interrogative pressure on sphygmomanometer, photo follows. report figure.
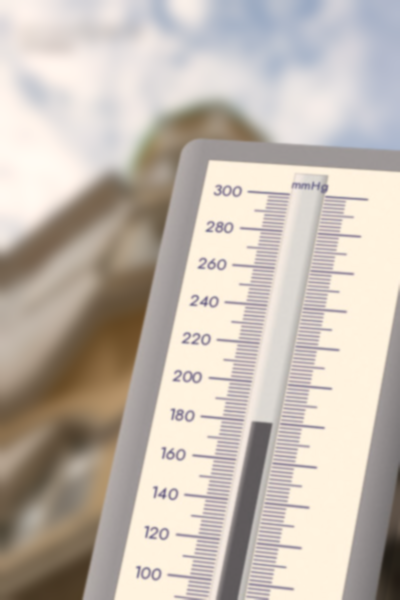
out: 180 mmHg
